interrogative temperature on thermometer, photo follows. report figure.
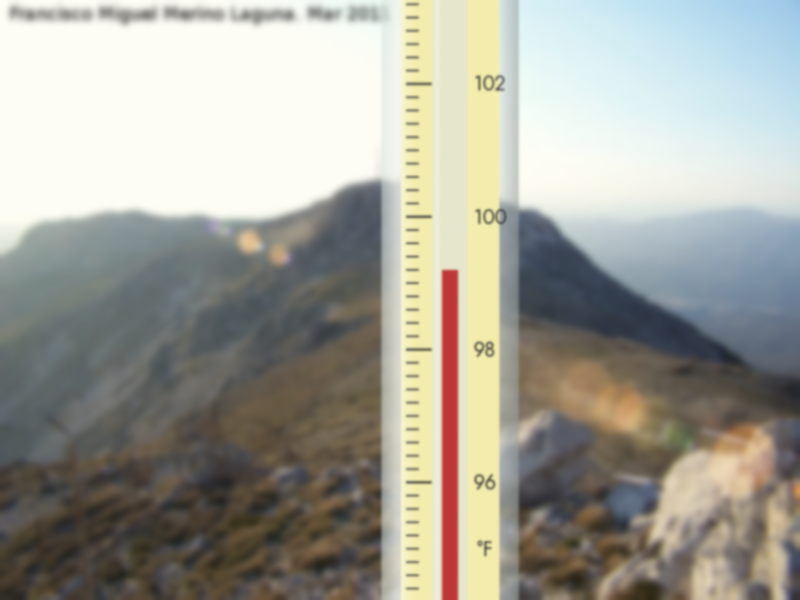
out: 99.2 °F
